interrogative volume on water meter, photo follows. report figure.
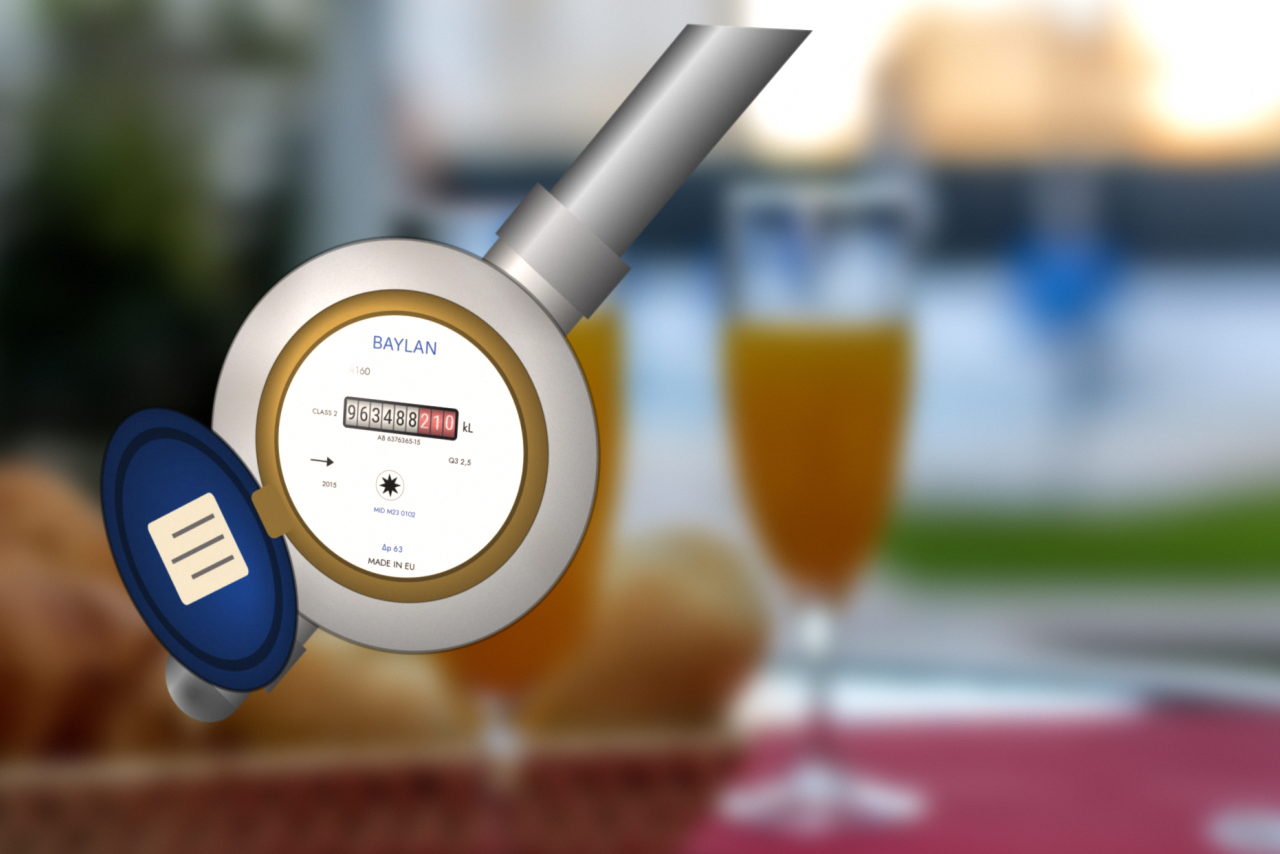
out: 963488.210 kL
